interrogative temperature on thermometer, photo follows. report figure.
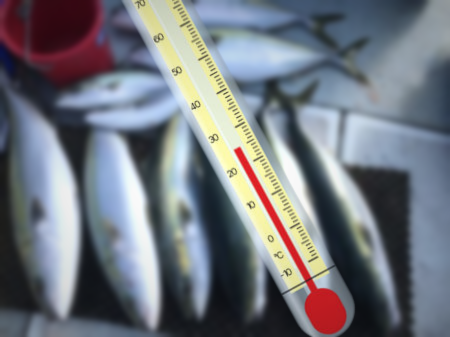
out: 25 °C
